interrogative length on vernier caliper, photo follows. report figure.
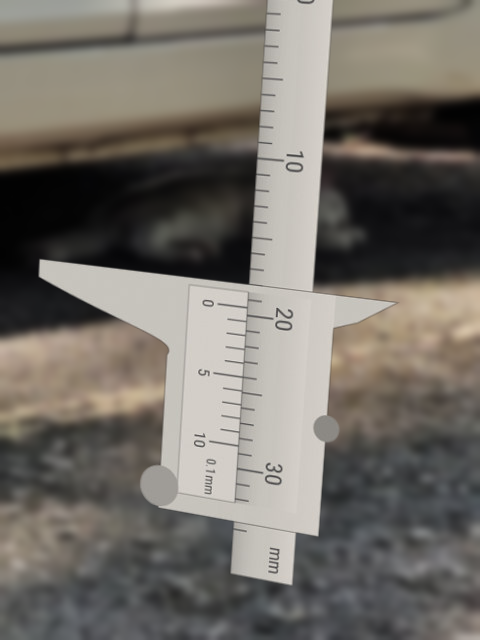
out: 19.5 mm
